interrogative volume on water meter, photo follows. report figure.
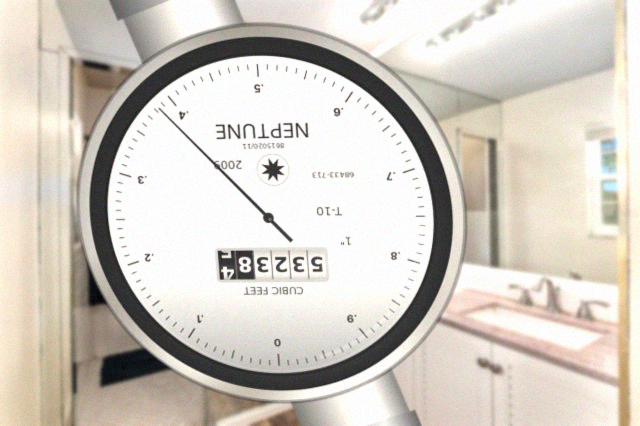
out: 532384.38 ft³
